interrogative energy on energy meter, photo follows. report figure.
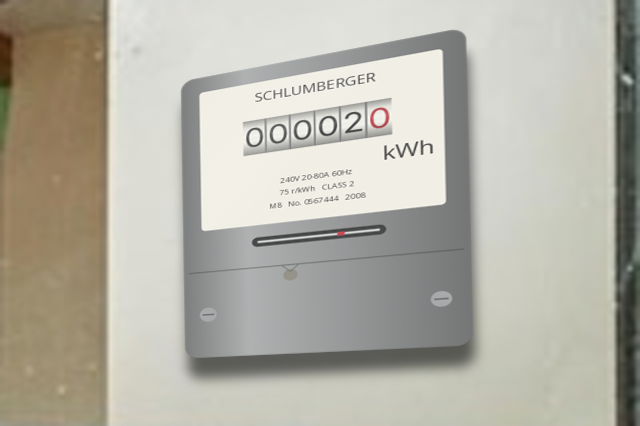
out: 2.0 kWh
